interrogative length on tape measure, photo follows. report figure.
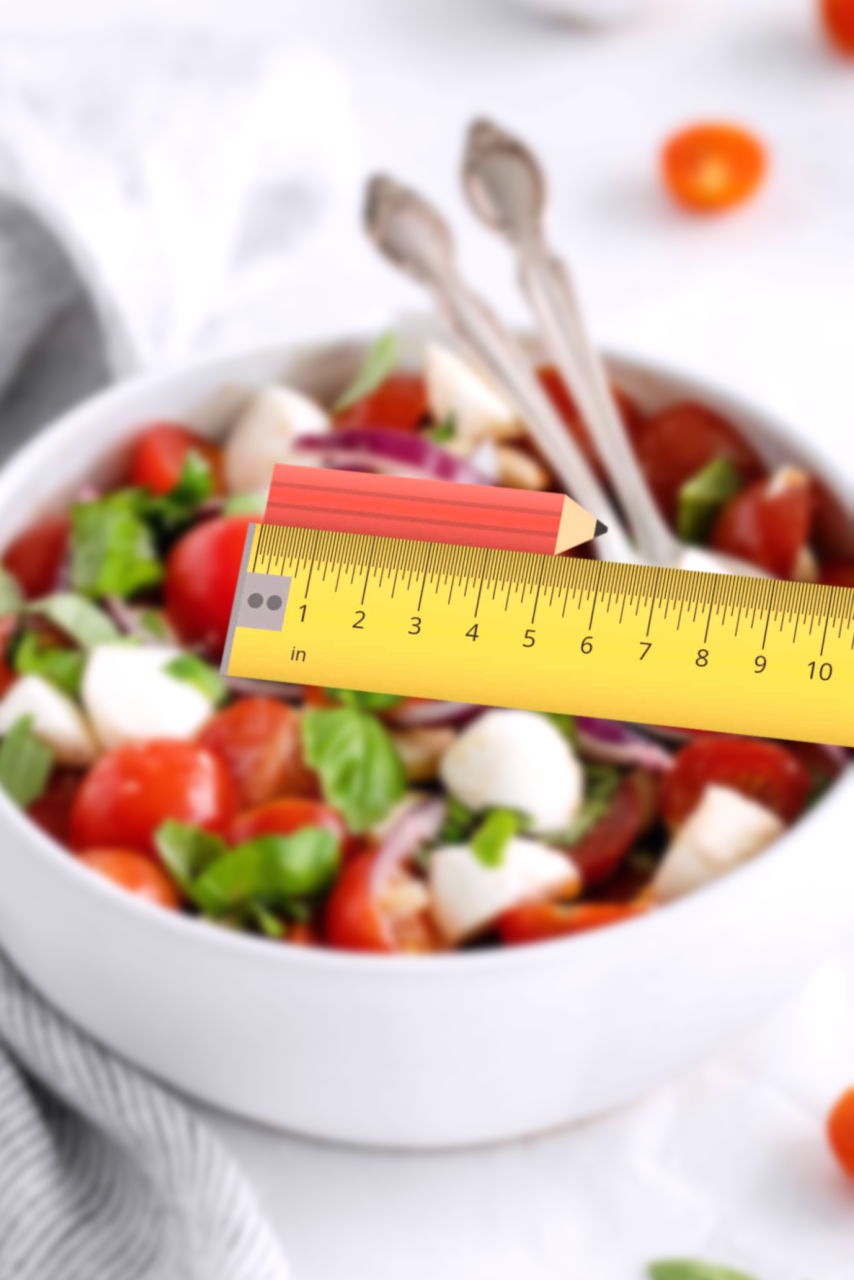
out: 6 in
